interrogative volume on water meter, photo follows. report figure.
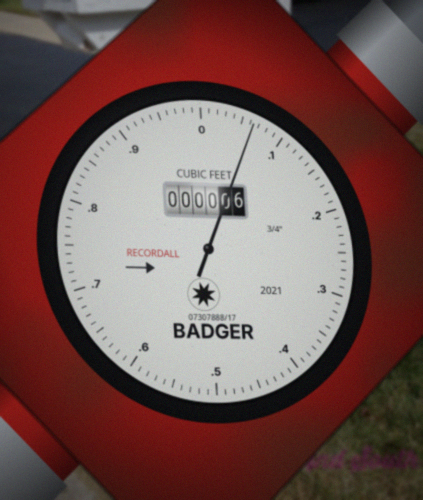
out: 6.06 ft³
